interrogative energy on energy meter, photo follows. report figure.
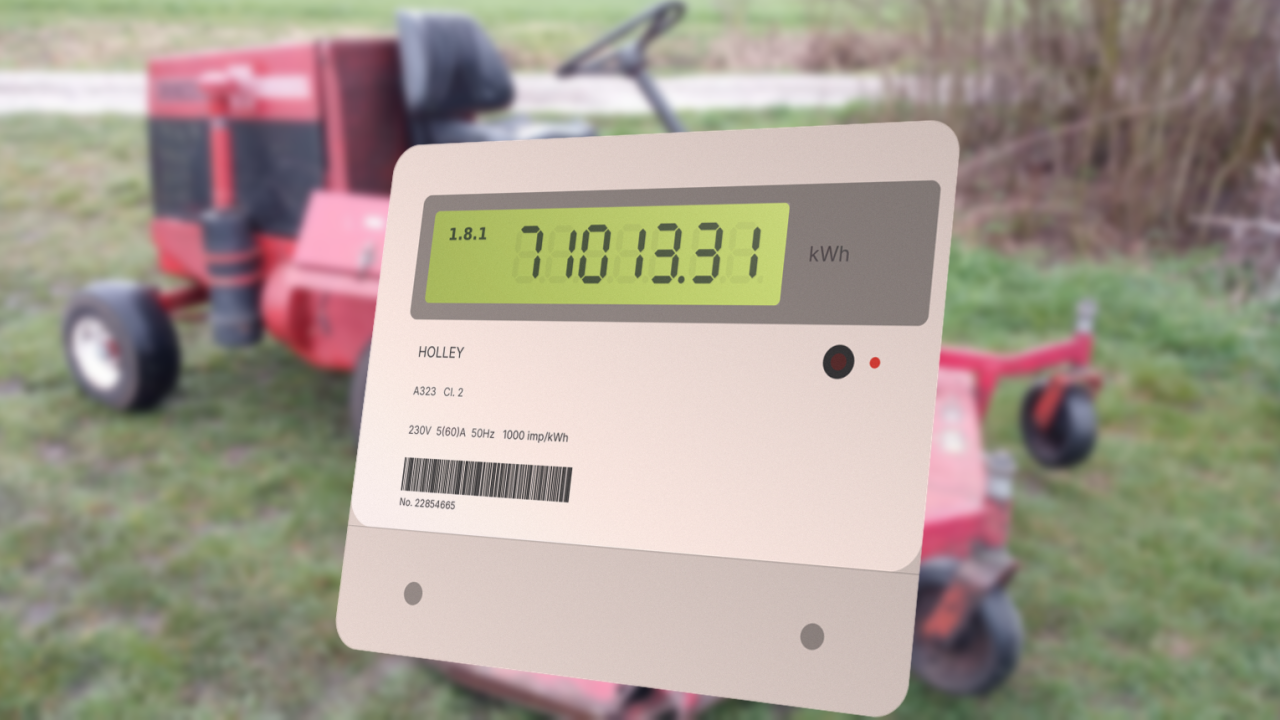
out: 71013.31 kWh
